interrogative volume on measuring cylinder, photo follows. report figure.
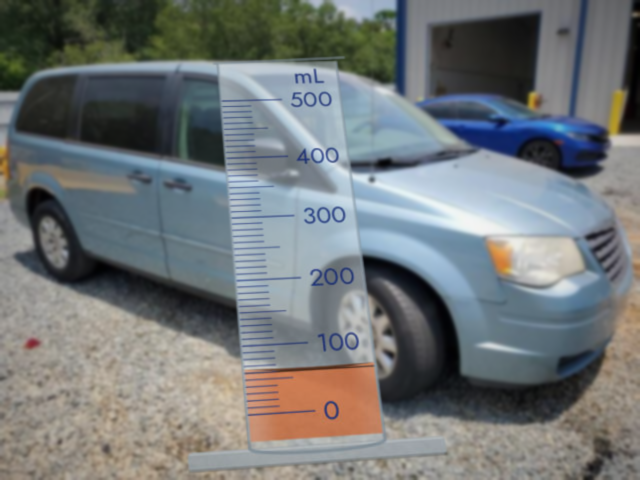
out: 60 mL
